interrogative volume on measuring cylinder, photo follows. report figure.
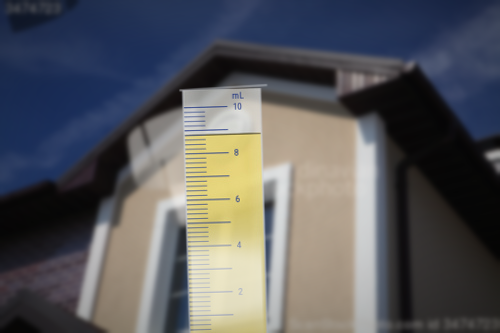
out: 8.8 mL
